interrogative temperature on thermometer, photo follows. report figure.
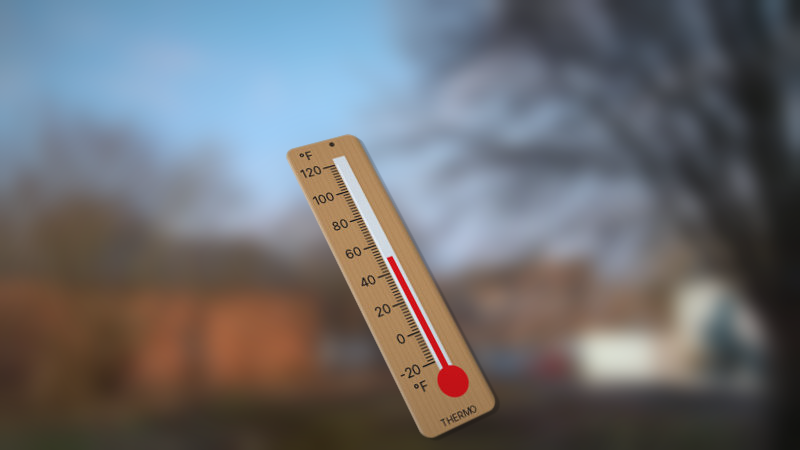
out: 50 °F
